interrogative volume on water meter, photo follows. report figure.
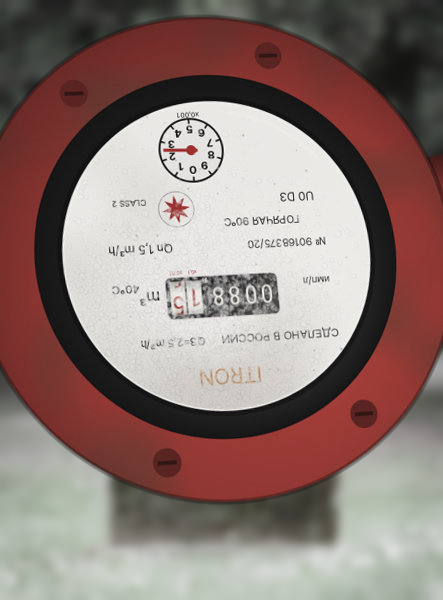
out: 88.152 m³
